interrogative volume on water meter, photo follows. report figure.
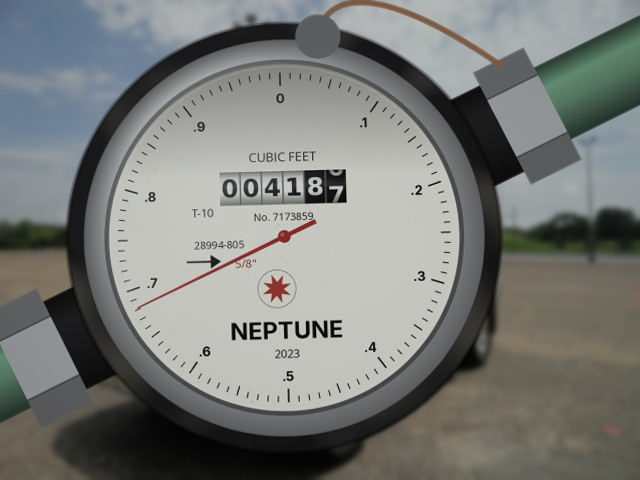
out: 4186.68 ft³
